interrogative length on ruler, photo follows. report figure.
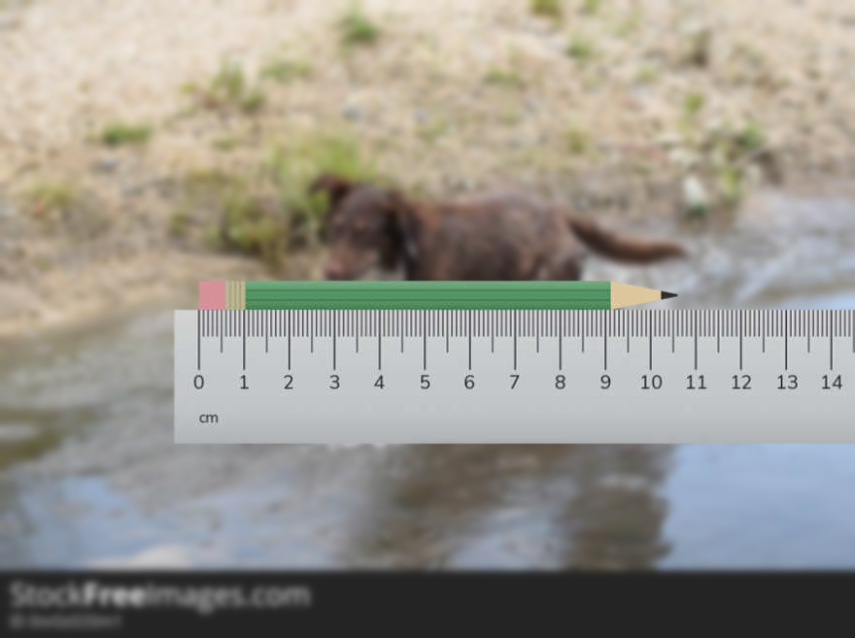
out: 10.6 cm
